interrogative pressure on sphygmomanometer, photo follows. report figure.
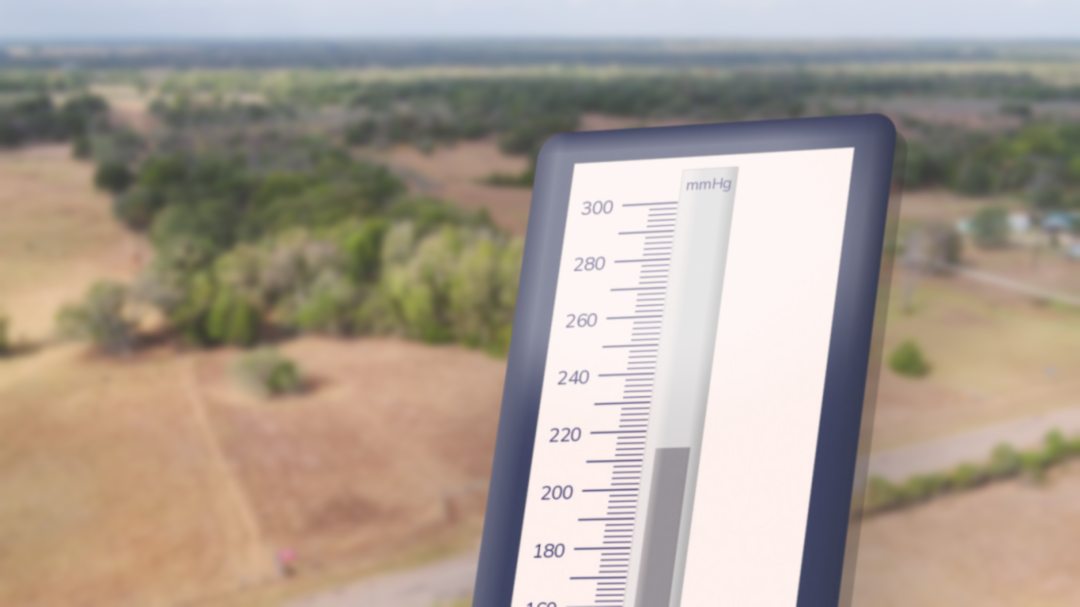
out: 214 mmHg
